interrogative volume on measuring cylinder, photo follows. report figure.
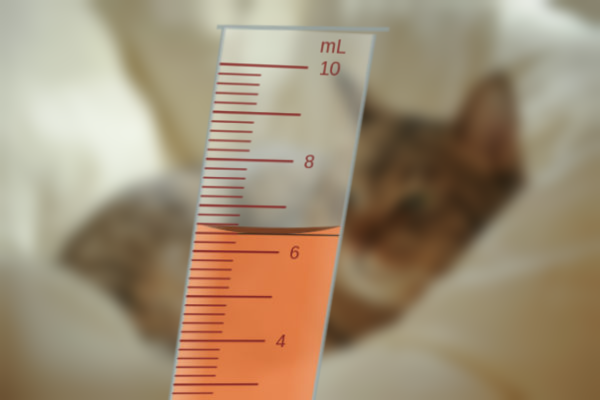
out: 6.4 mL
